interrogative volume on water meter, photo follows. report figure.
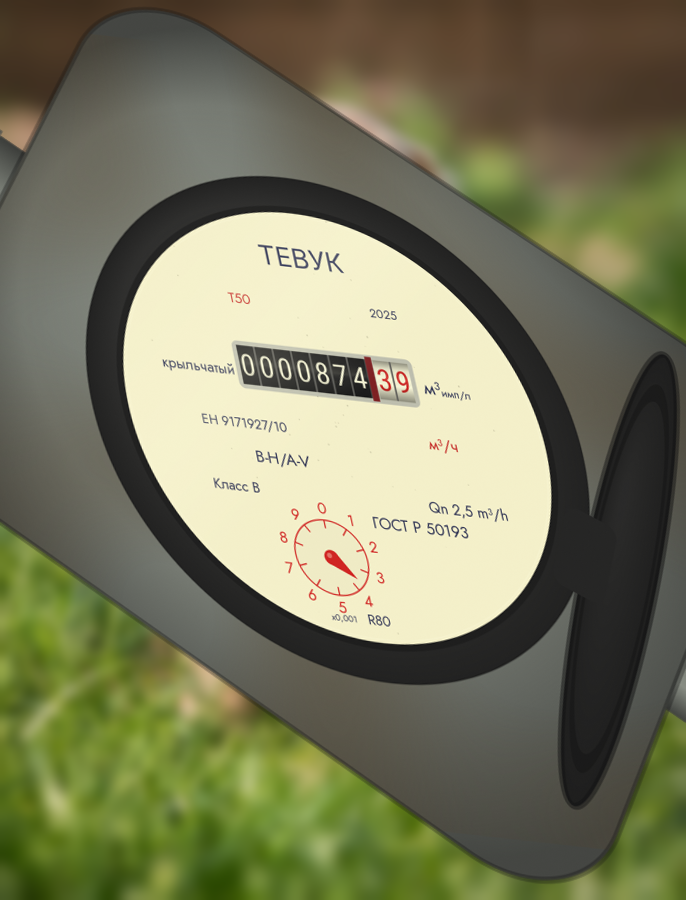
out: 874.393 m³
